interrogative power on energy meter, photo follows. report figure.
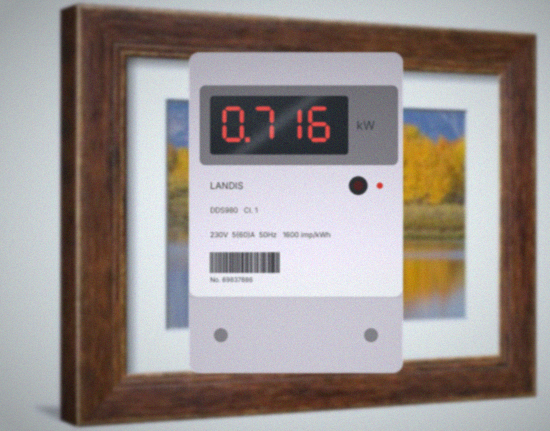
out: 0.716 kW
